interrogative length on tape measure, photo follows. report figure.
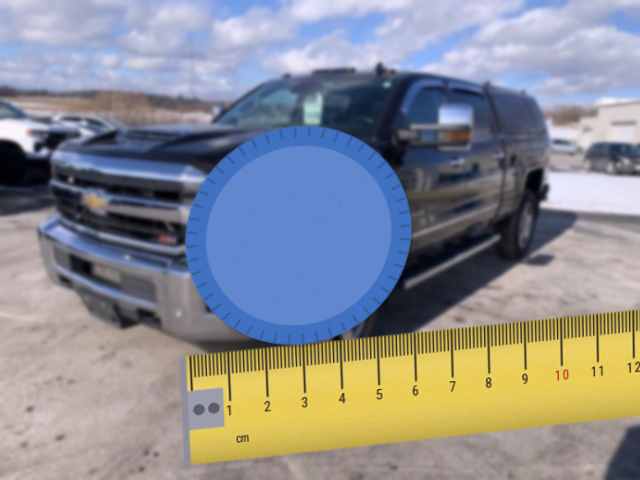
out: 6 cm
